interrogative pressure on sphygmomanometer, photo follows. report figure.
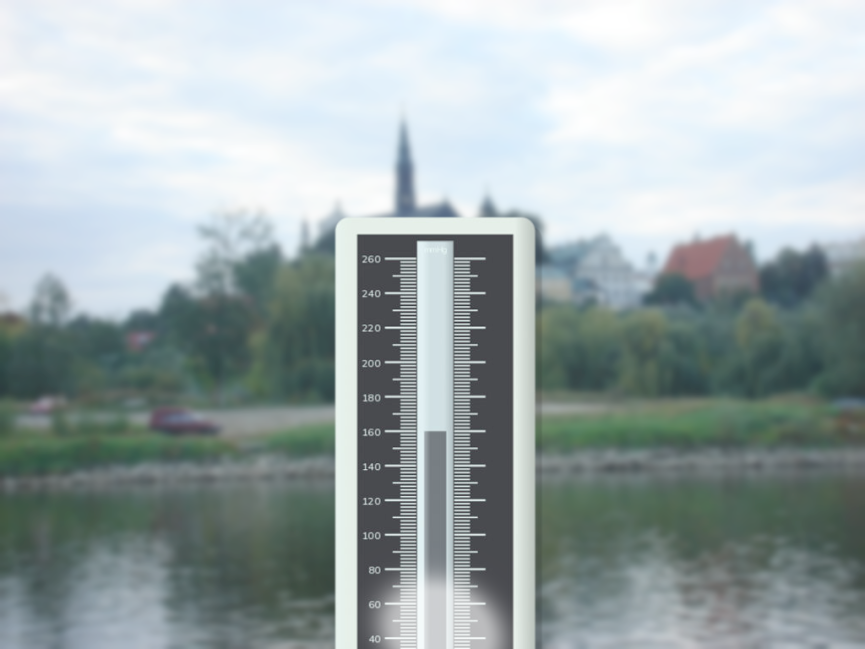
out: 160 mmHg
